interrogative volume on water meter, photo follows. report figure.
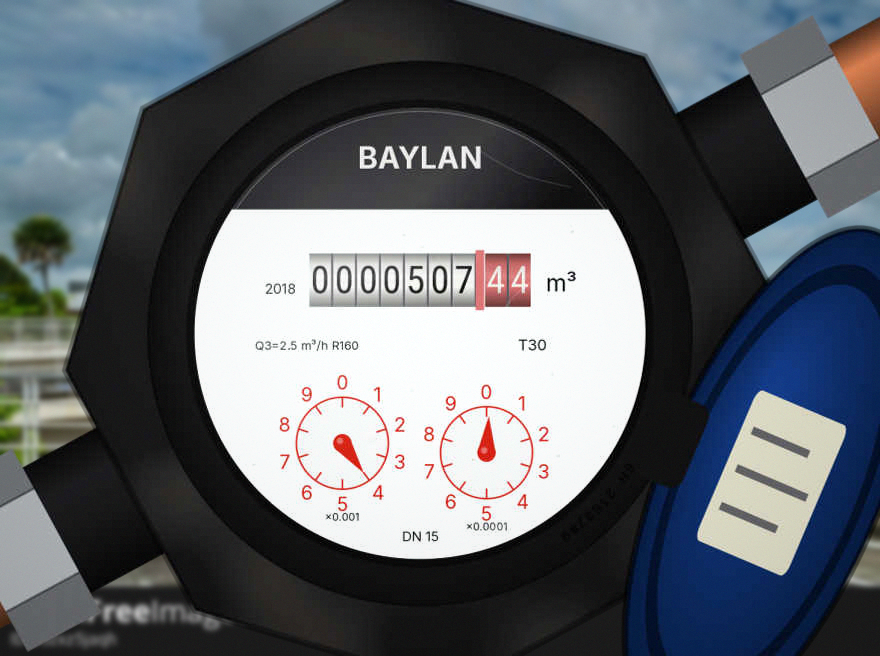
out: 507.4440 m³
